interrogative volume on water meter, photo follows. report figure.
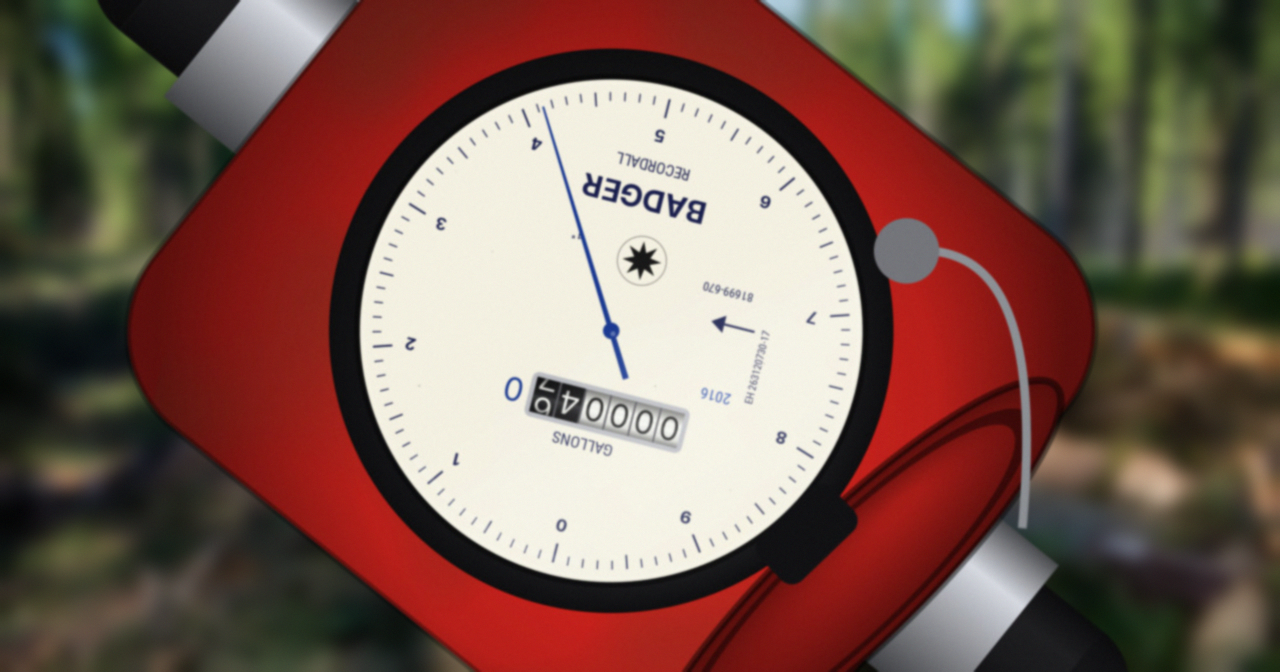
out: 464.1 gal
